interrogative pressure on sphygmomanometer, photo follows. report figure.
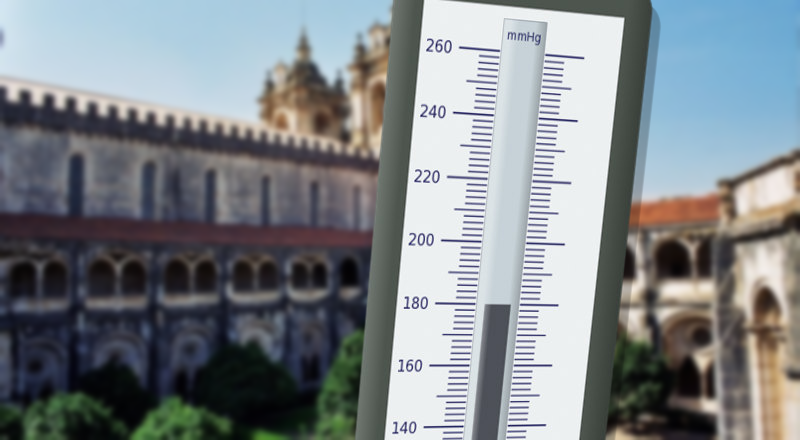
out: 180 mmHg
